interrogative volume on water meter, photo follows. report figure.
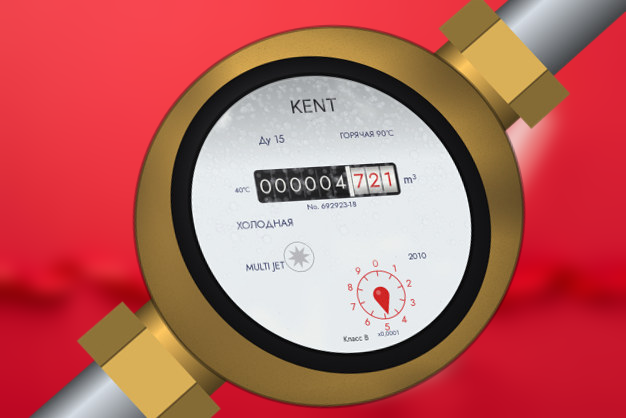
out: 4.7214 m³
